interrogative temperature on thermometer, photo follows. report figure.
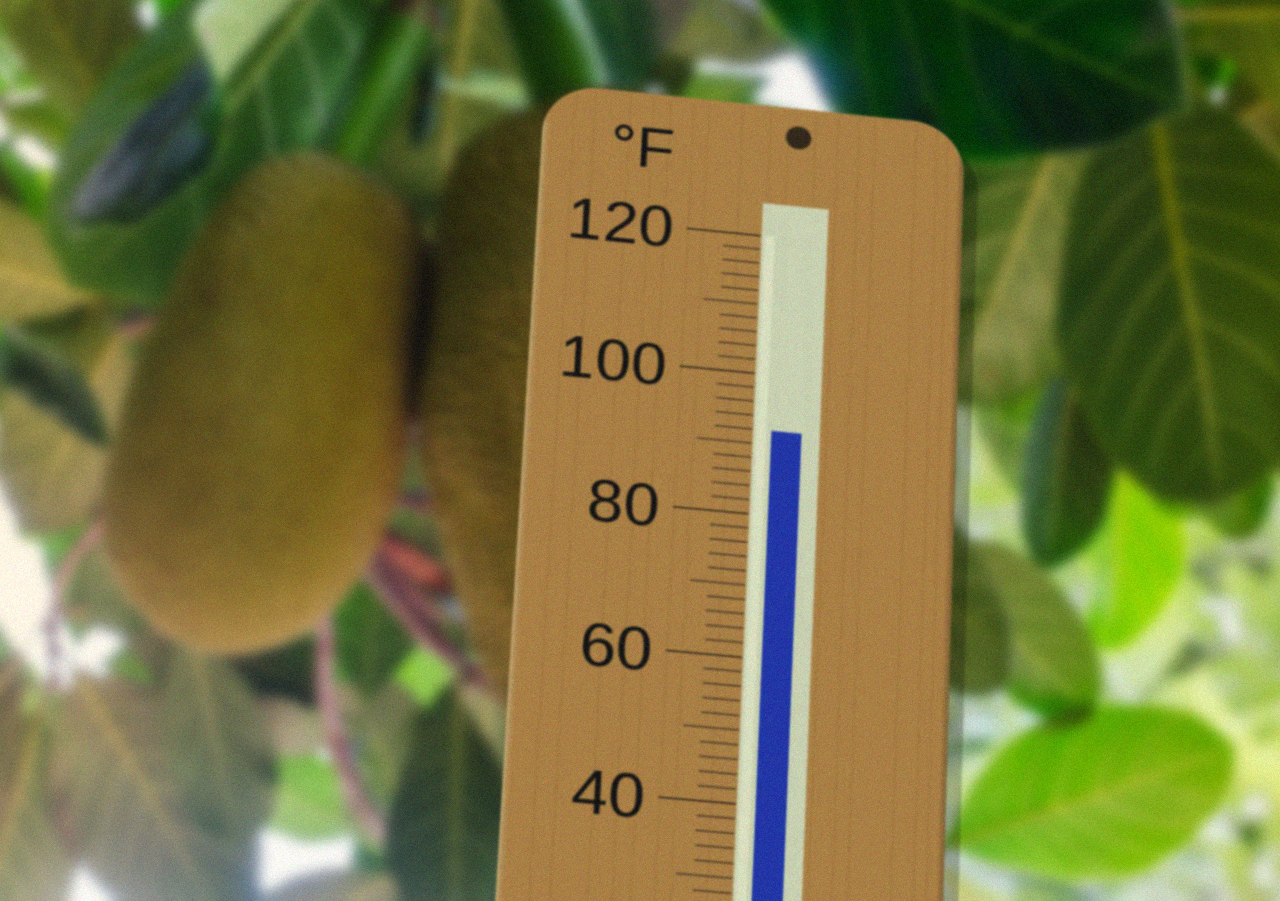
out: 92 °F
